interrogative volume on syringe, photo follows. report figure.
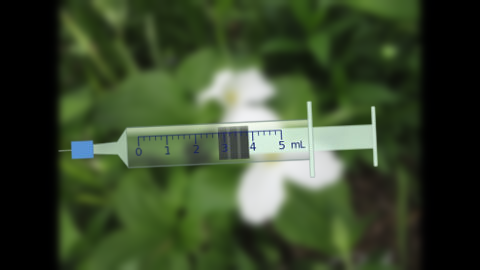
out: 2.8 mL
